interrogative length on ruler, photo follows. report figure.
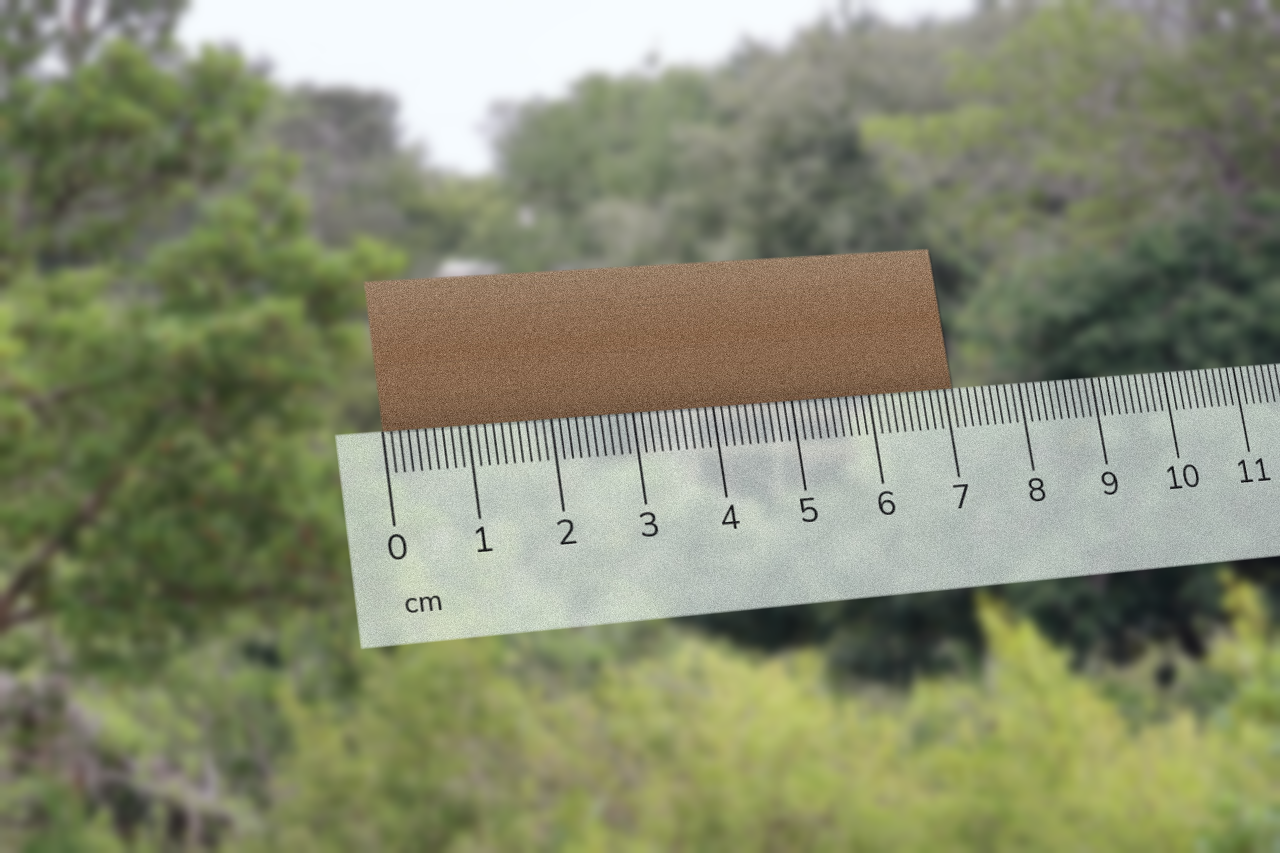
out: 7.1 cm
